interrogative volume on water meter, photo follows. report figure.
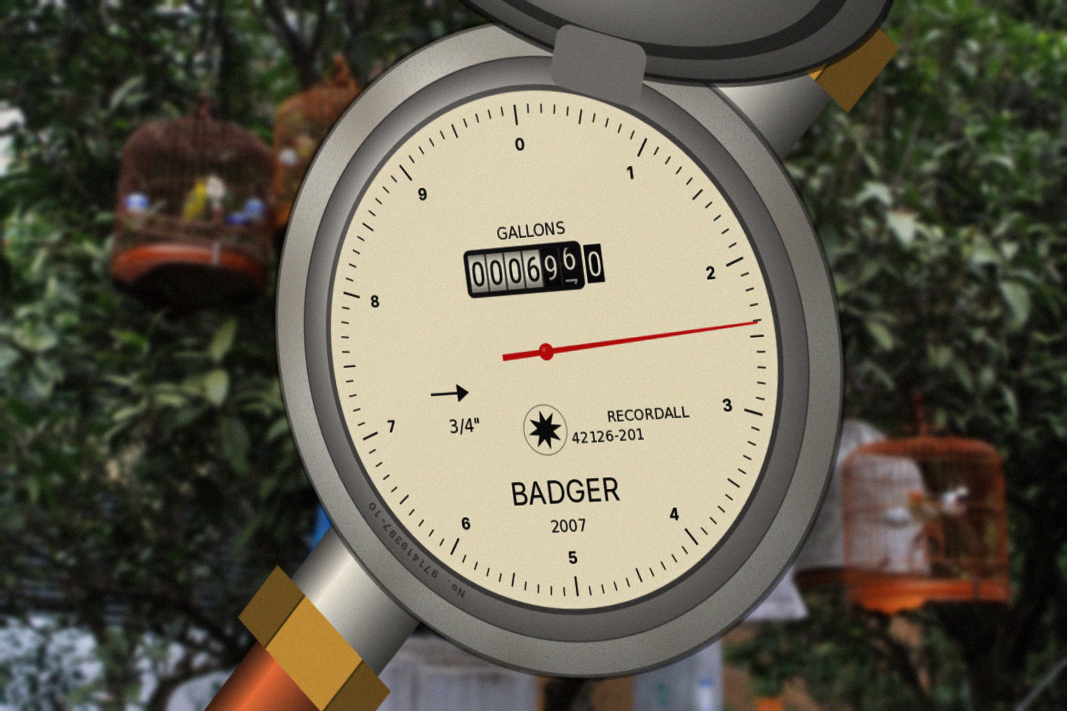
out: 6962.4 gal
